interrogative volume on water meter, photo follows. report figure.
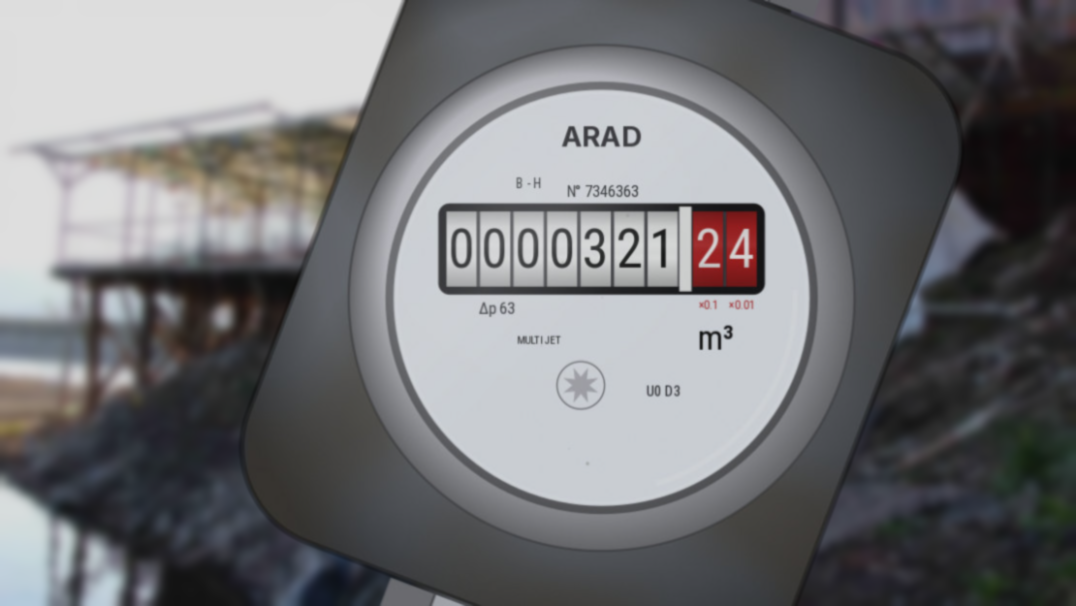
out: 321.24 m³
